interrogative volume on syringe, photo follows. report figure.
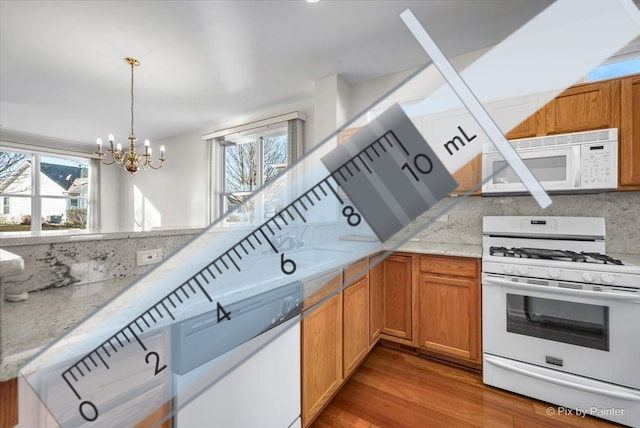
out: 8.2 mL
